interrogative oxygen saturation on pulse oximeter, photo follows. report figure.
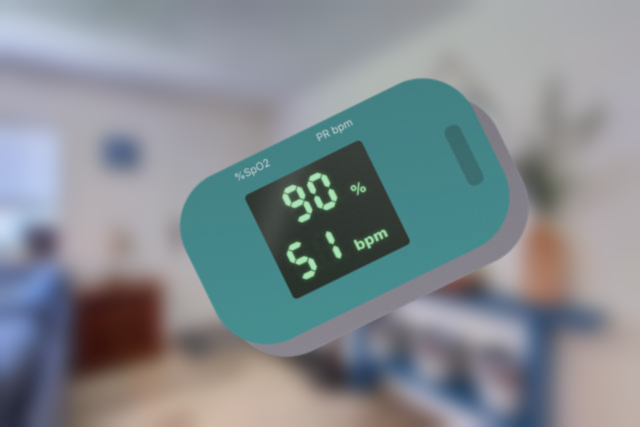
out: 90 %
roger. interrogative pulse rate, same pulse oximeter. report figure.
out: 51 bpm
